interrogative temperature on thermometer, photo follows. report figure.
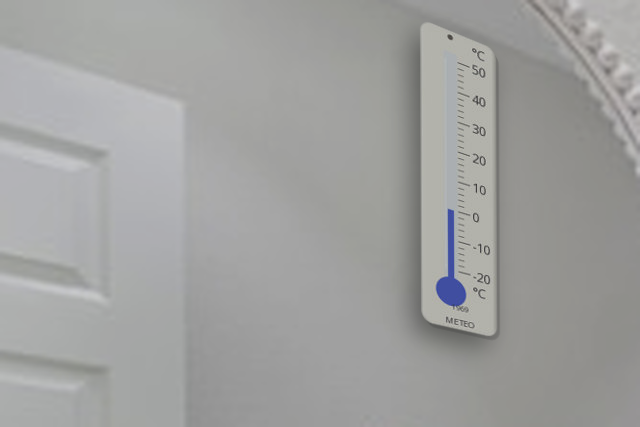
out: 0 °C
